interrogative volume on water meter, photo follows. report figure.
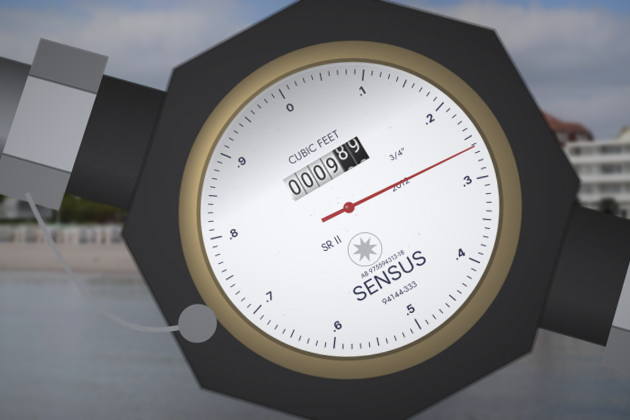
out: 989.26 ft³
